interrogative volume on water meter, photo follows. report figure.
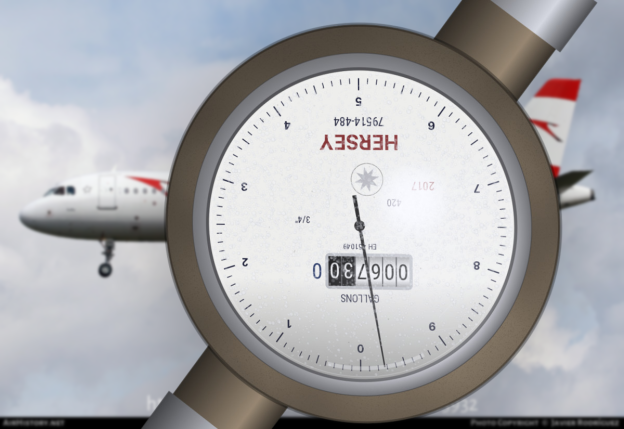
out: 67299.7 gal
